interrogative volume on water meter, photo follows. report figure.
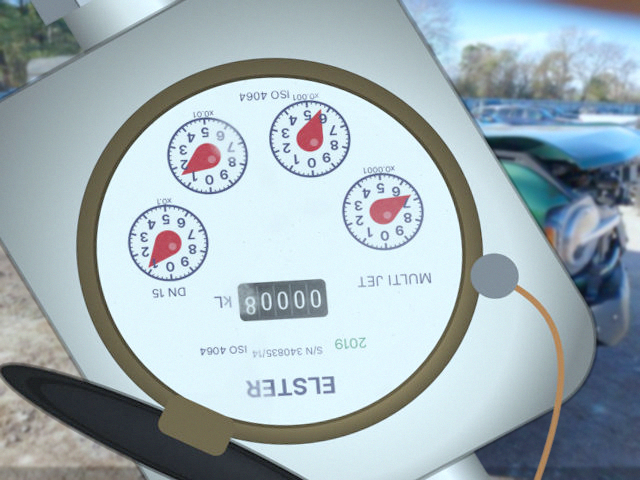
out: 8.1156 kL
